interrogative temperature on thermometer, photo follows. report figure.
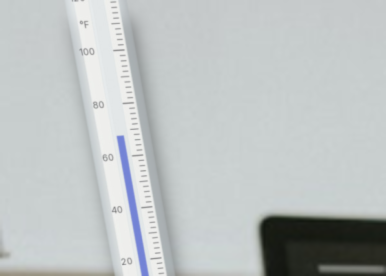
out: 68 °F
